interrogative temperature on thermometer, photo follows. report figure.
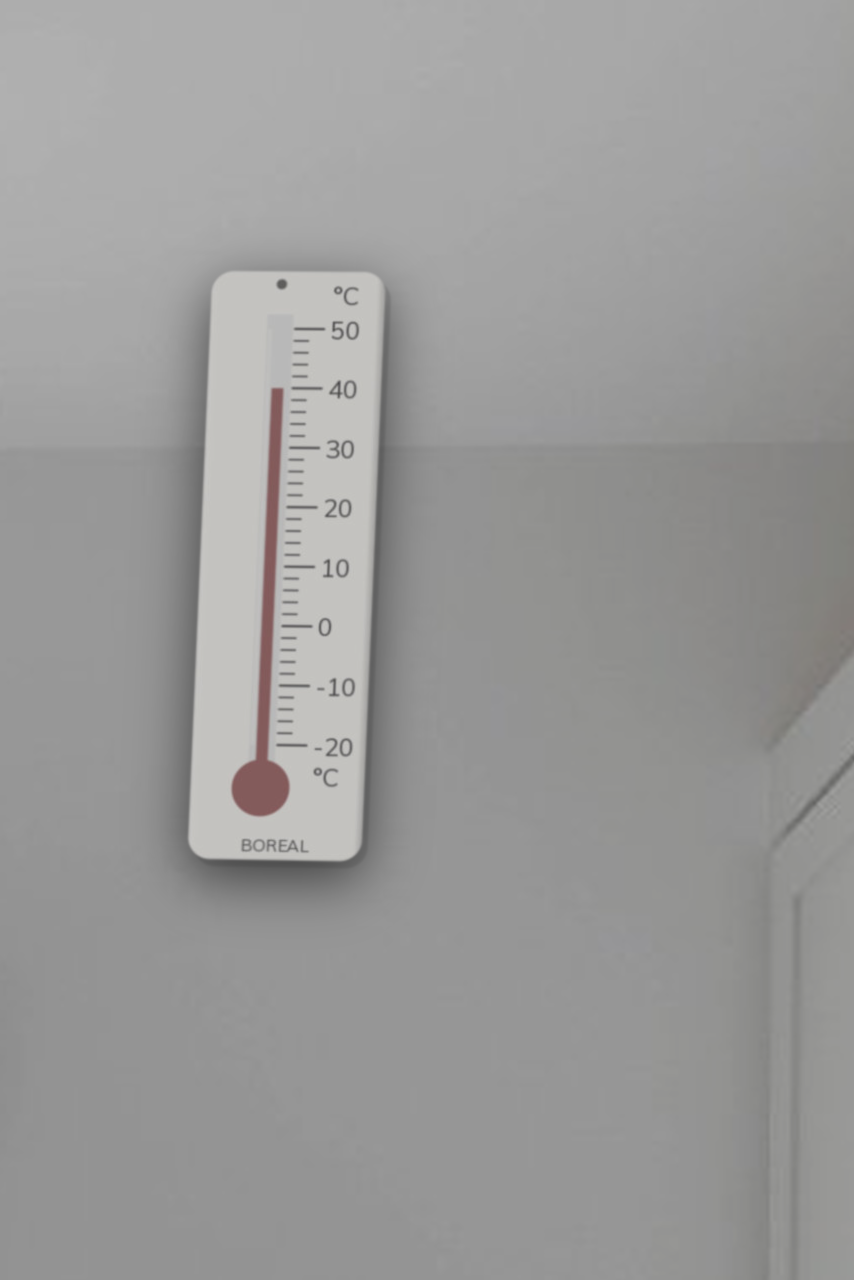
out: 40 °C
